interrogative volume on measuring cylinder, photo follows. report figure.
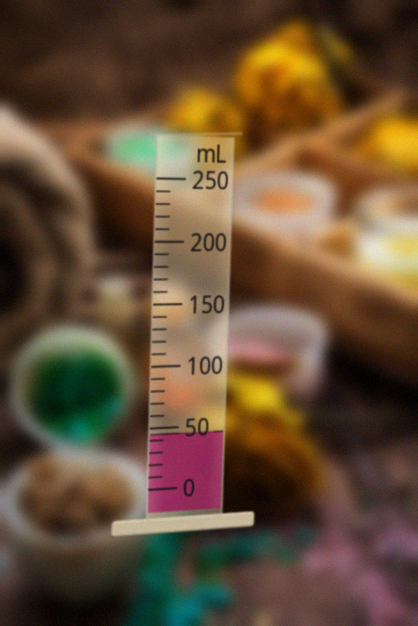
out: 45 mL
